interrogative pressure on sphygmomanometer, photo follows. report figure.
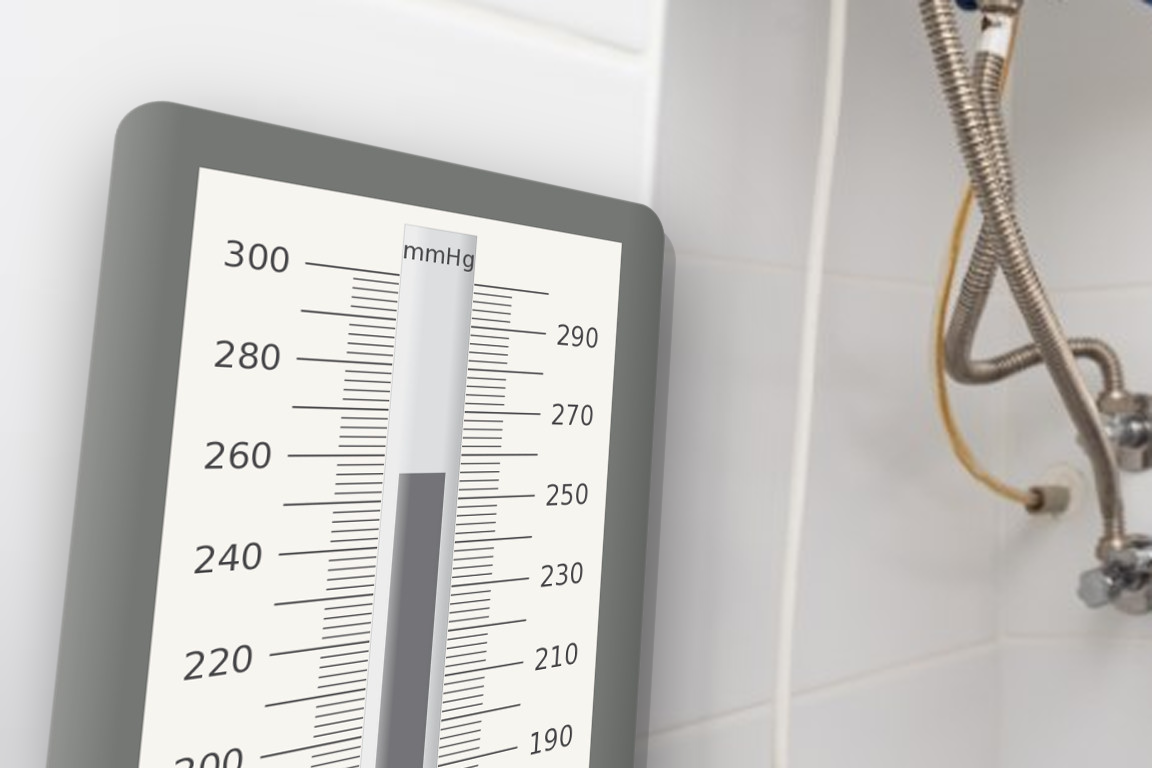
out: 256 mmHg
